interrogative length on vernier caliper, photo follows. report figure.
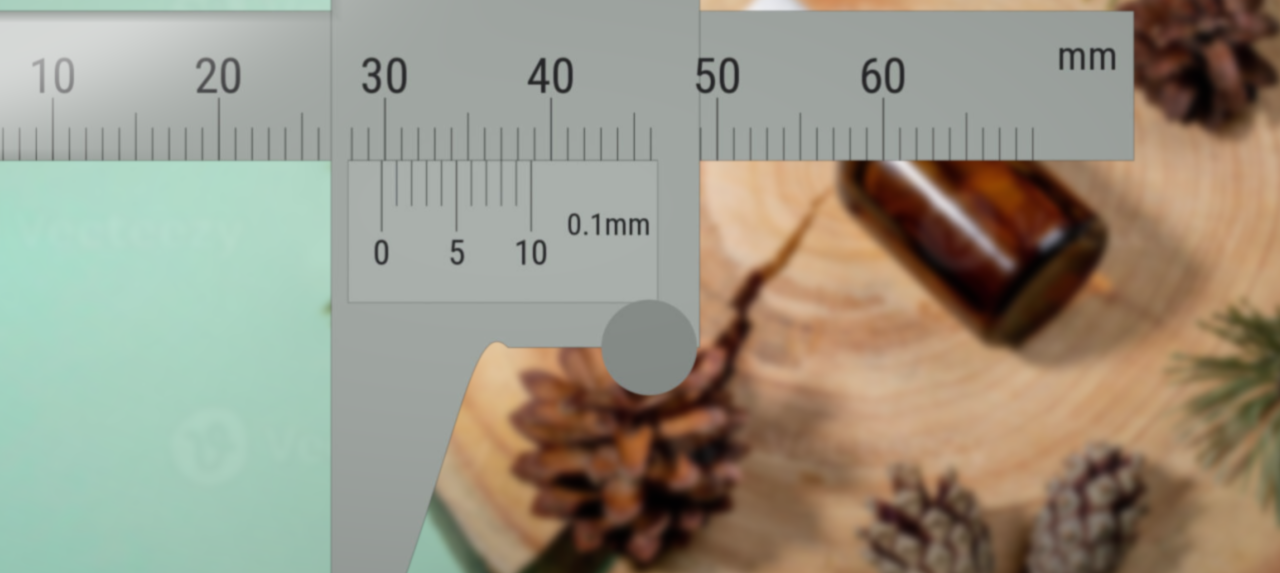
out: 29.8 mm
